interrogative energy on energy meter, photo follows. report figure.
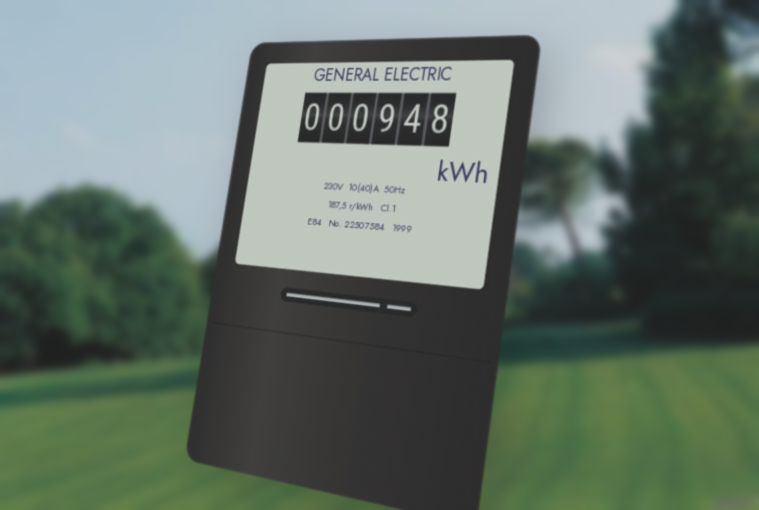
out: 948 kWh
